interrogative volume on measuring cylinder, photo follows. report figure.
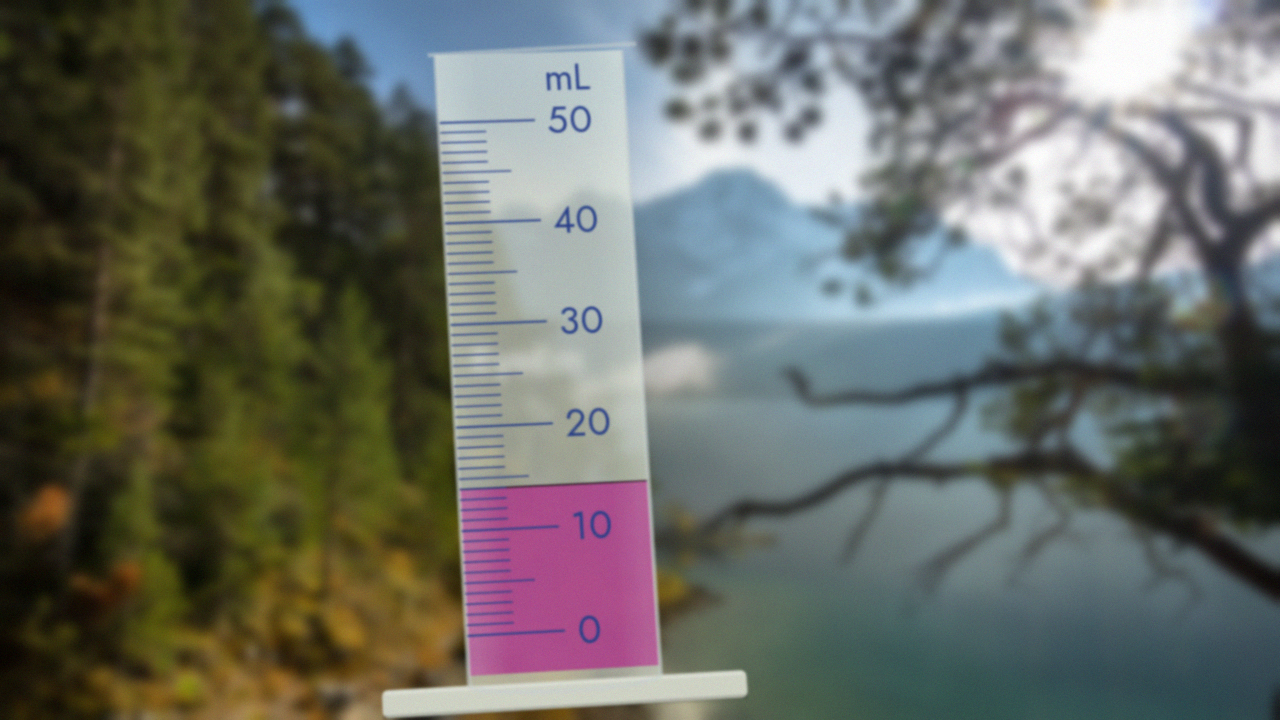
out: 14 mL
